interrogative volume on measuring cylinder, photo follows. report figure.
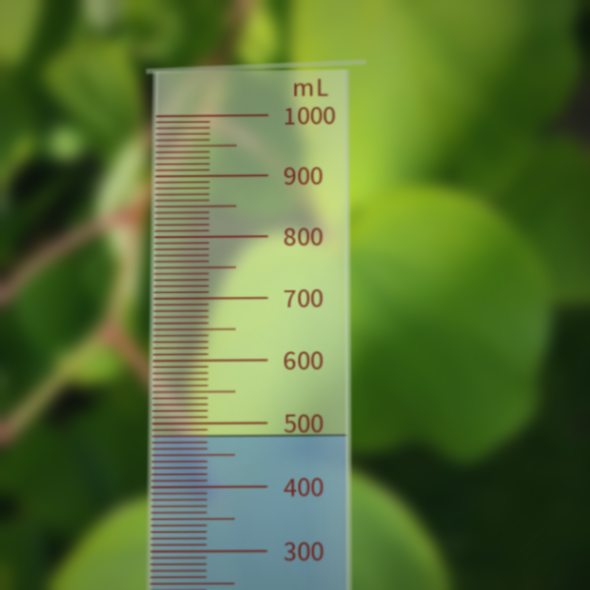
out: 480 mL
